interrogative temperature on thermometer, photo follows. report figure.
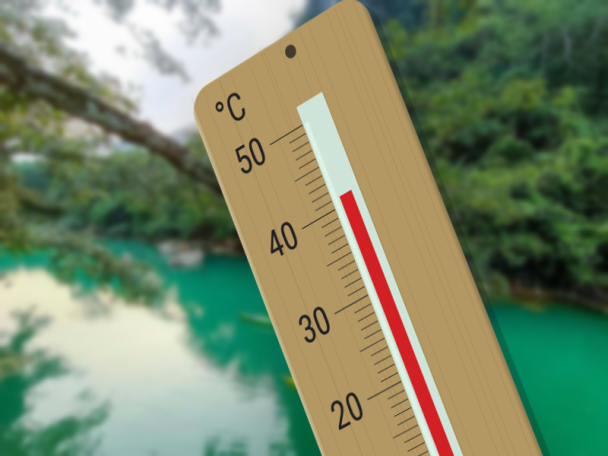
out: 41 °C
